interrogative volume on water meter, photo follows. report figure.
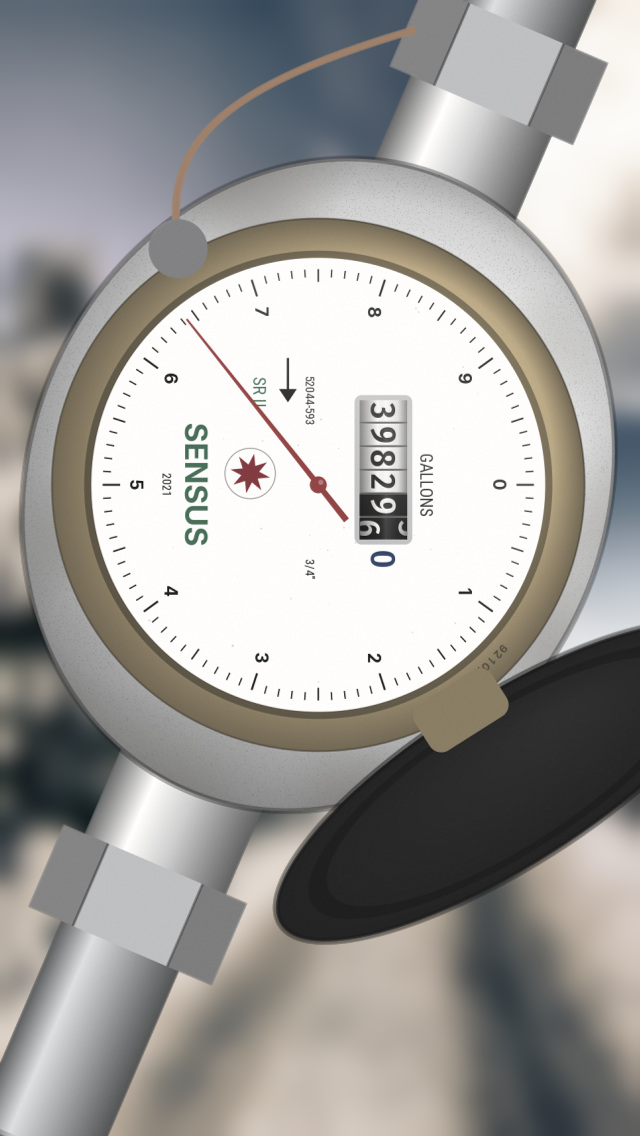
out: 3982956.4 gal
